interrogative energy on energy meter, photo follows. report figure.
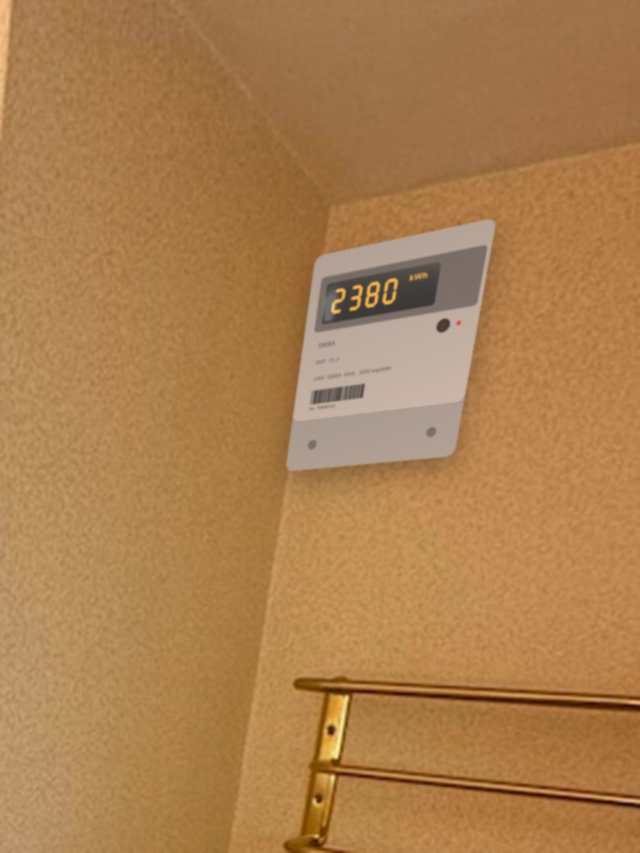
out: 2380 kWh
